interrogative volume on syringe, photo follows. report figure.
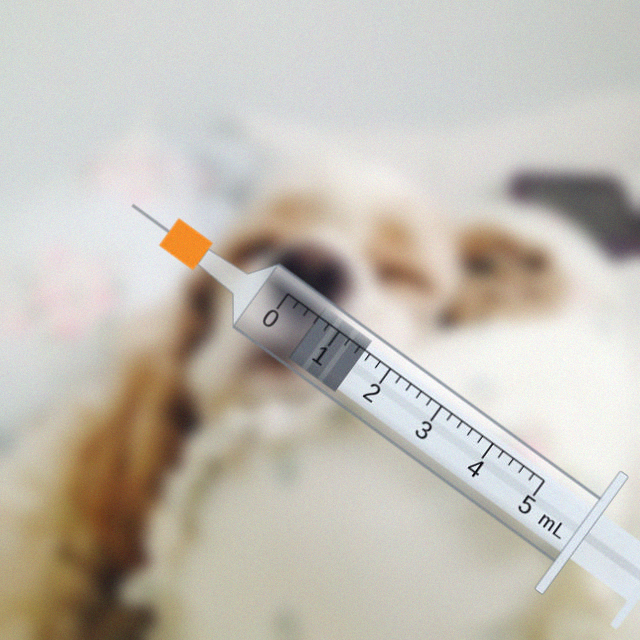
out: 0.6 mL
